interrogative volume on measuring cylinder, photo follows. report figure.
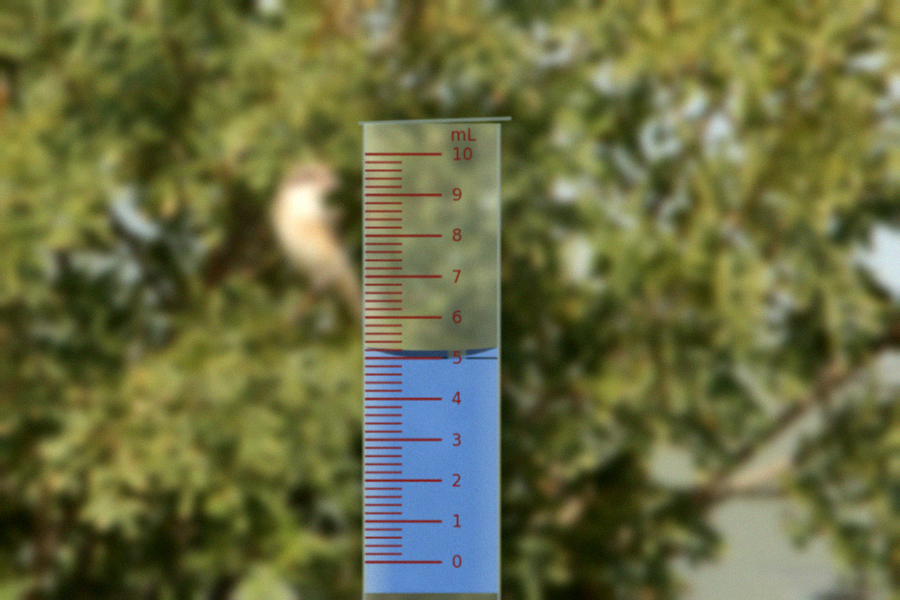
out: 5 mL
